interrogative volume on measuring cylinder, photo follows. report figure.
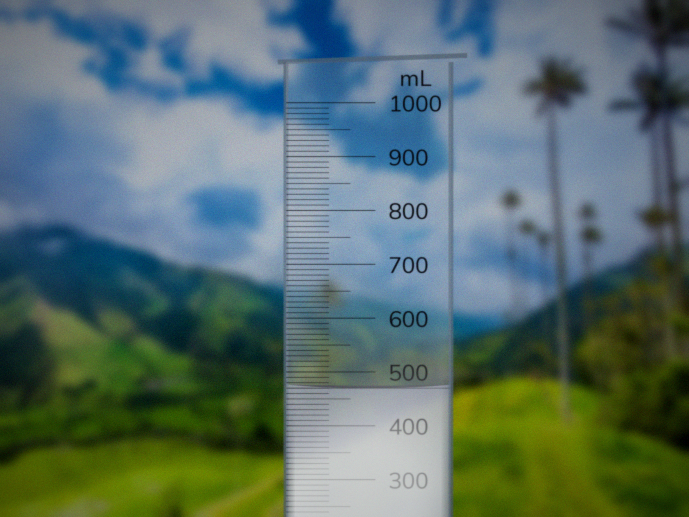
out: 470 mL
